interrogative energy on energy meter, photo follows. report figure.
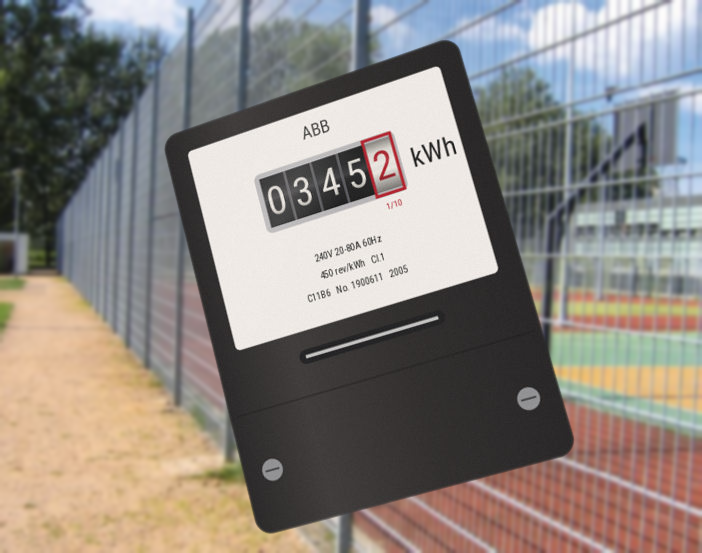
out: 345.2 kWh
